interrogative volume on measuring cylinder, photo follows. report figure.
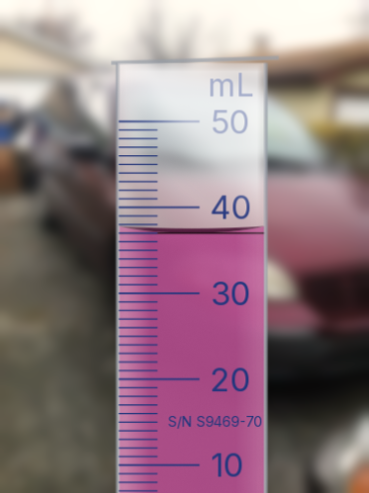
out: 37 mL
